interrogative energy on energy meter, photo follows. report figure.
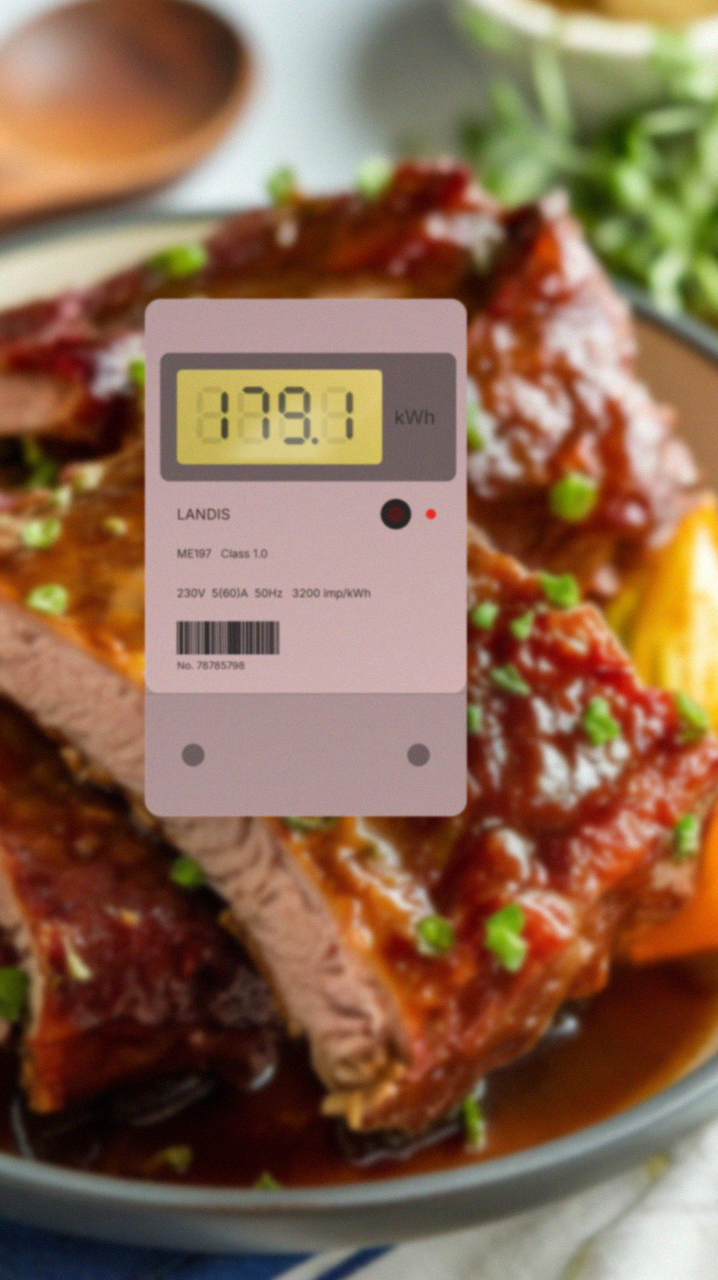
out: 179.1 kWh
